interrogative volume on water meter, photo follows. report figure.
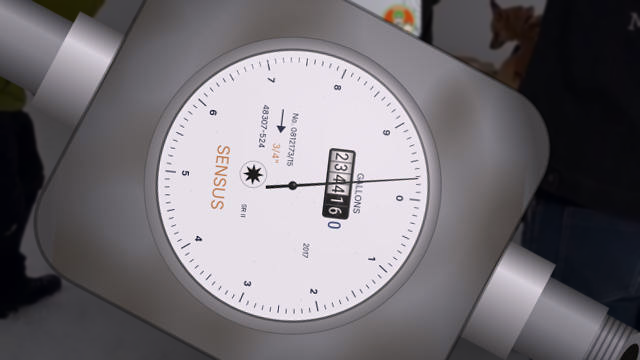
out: 2344159.7 gal
